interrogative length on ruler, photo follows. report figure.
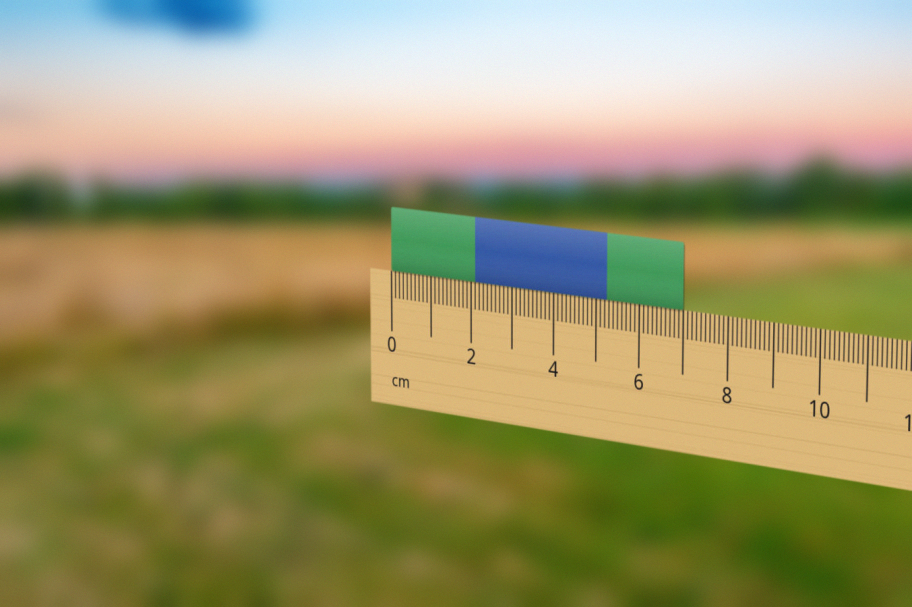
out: 7 cm
